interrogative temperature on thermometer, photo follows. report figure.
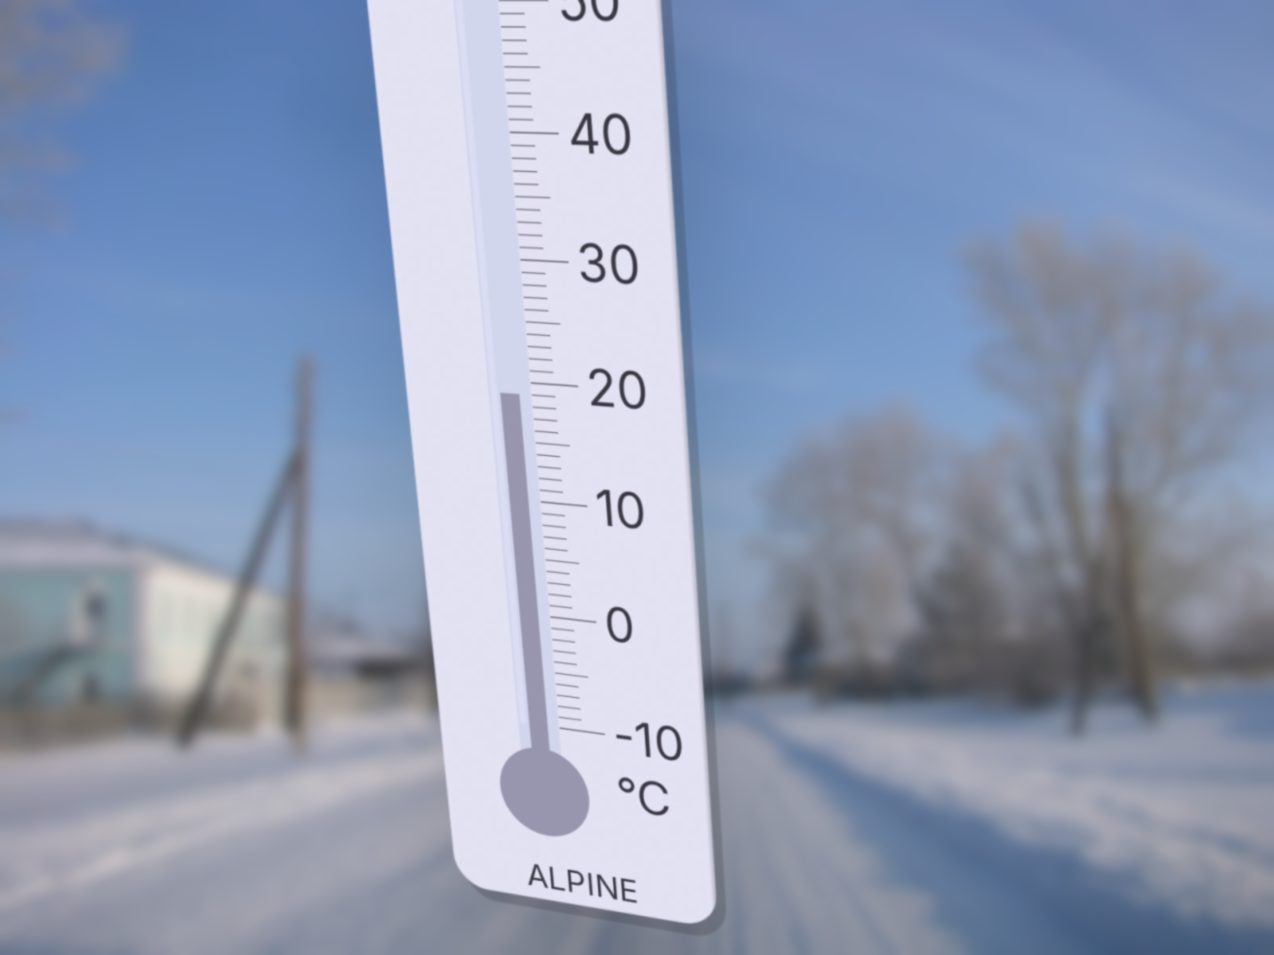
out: 19 °C
